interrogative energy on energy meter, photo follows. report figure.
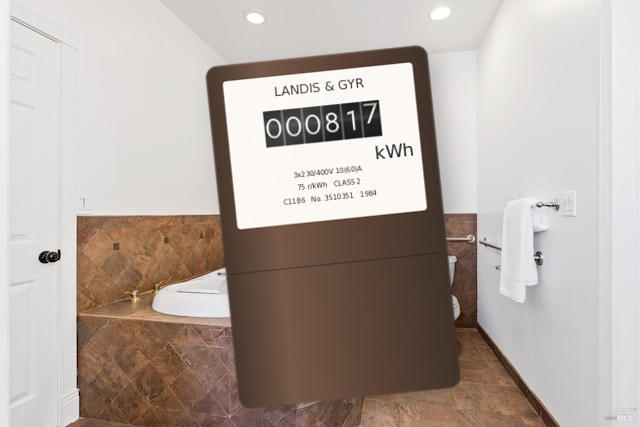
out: 817 kWh
